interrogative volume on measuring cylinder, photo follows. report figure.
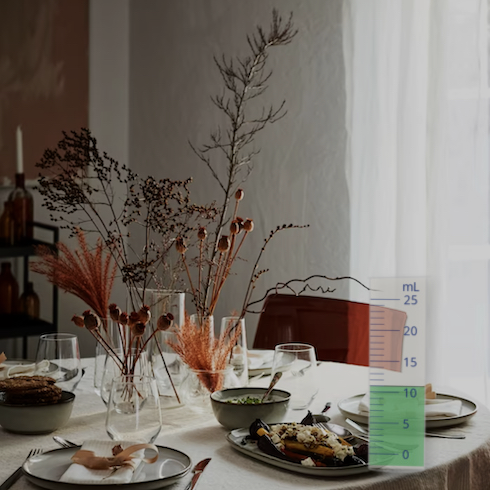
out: 11 mL
